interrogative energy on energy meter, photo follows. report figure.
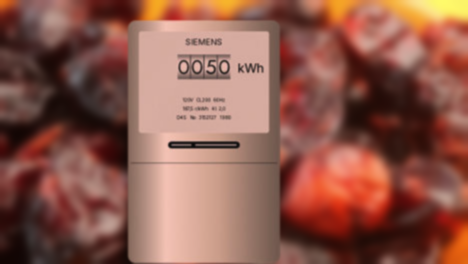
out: 50 kWh
